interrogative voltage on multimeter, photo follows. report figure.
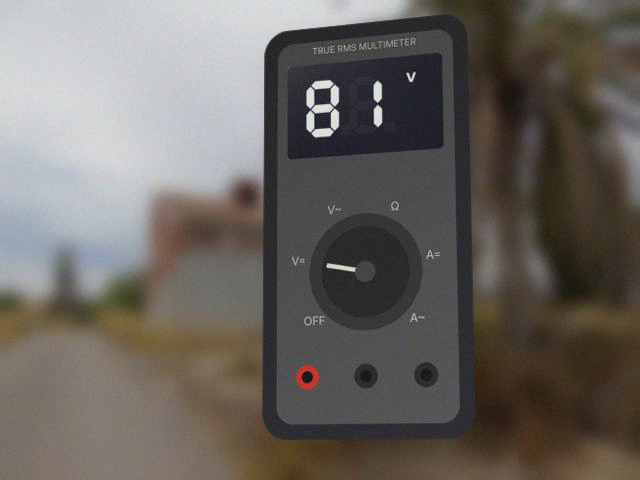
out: 81 V
